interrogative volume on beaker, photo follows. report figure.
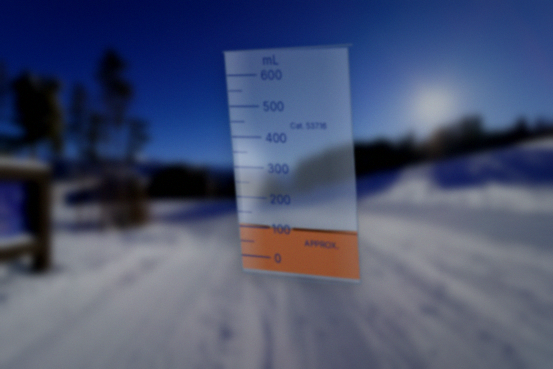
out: 100 mL
